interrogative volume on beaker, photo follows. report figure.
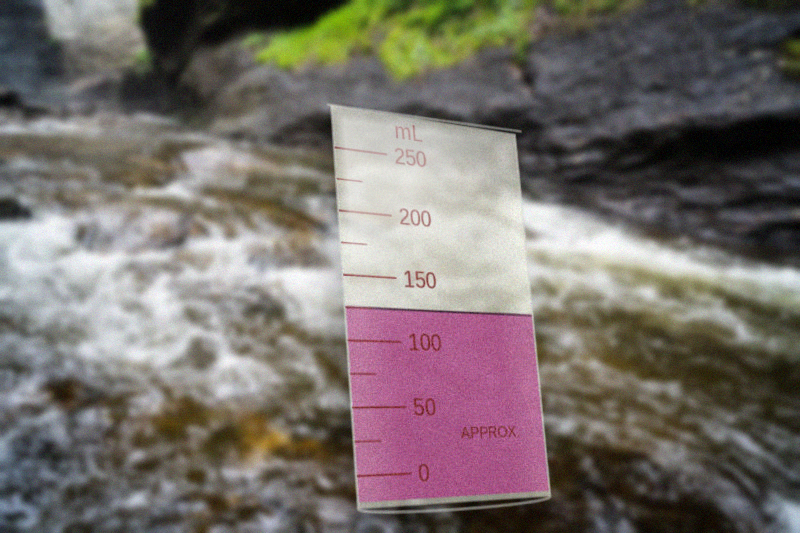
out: 125 mL
